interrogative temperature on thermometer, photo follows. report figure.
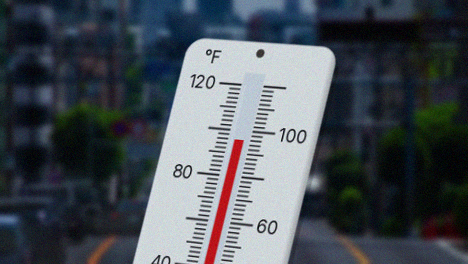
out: 96 °F
